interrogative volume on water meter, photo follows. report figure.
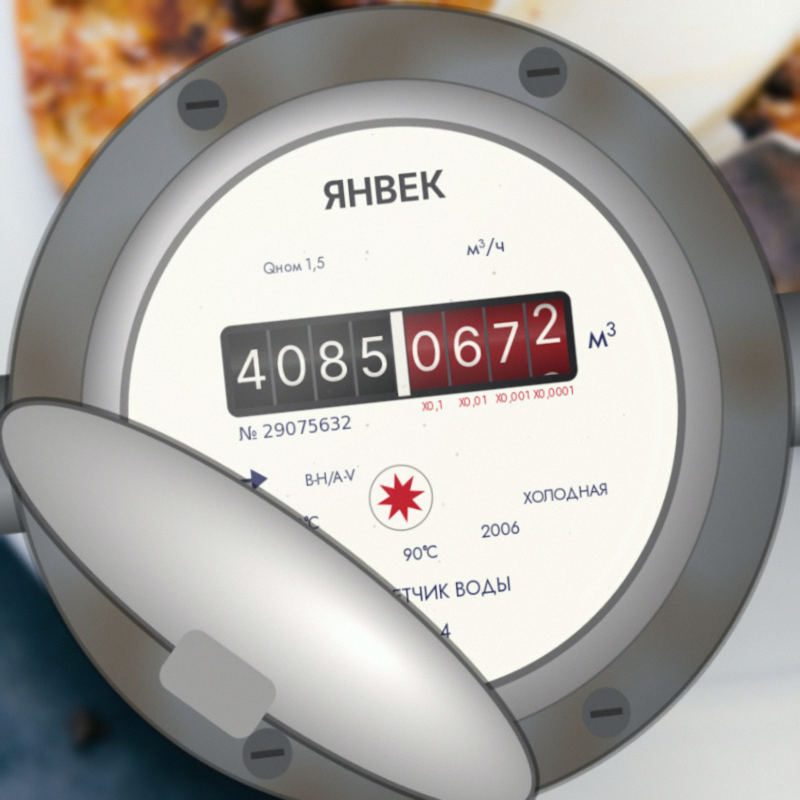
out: 4085.0672 m³
